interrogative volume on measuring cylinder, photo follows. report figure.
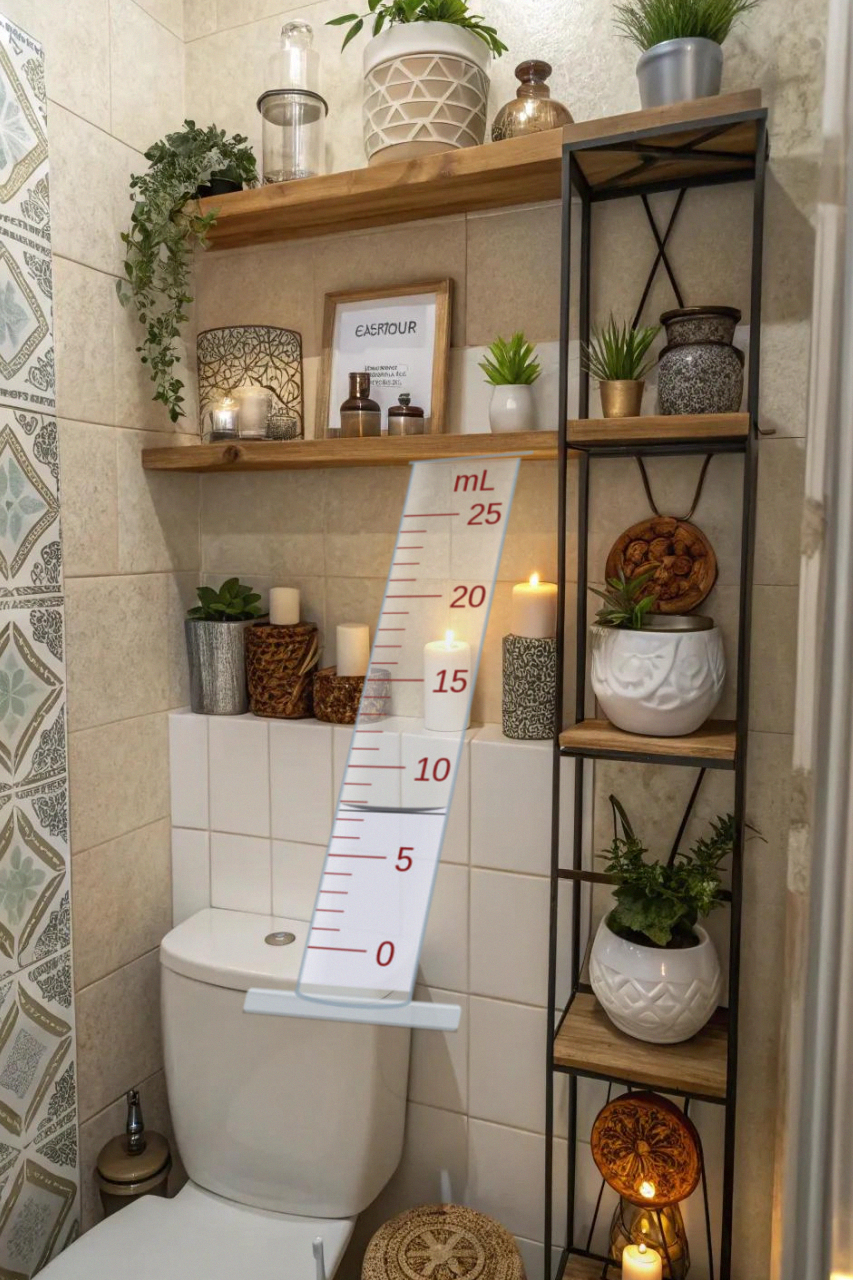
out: 7.5 mL
